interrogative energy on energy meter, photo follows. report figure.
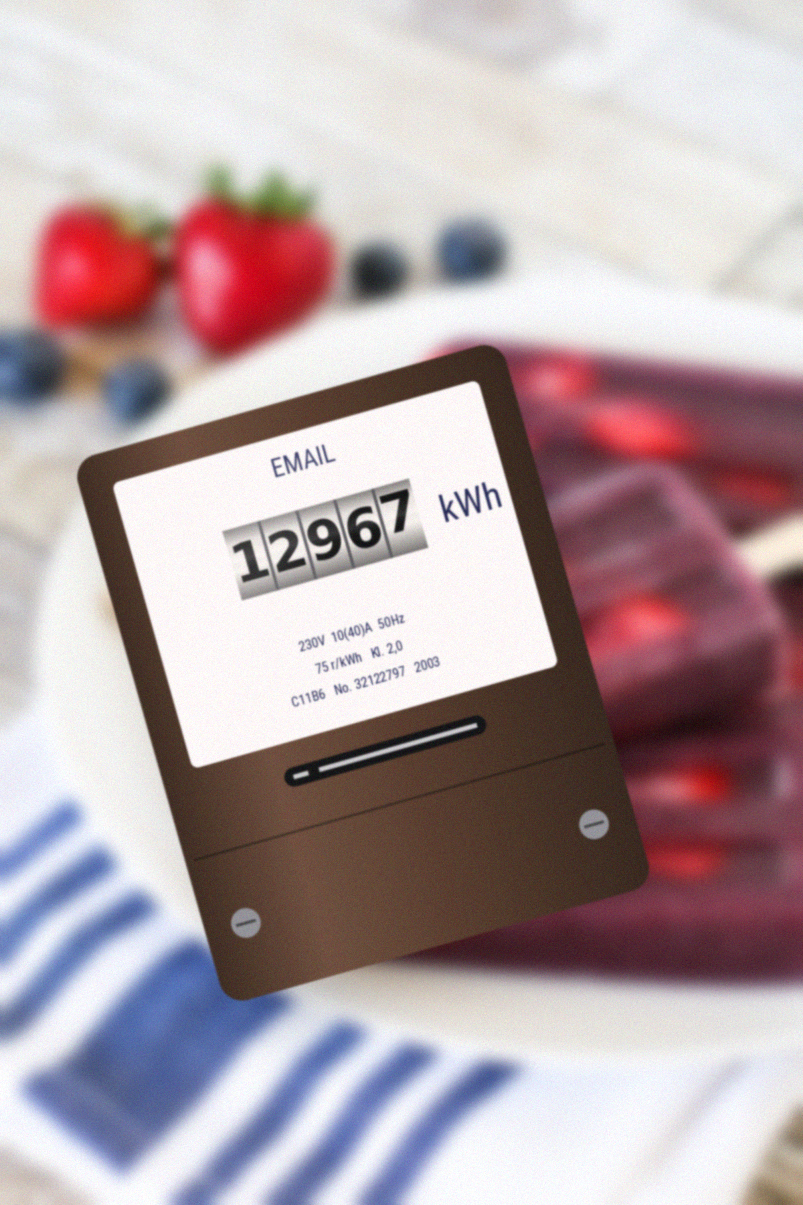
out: 12967 kWh
